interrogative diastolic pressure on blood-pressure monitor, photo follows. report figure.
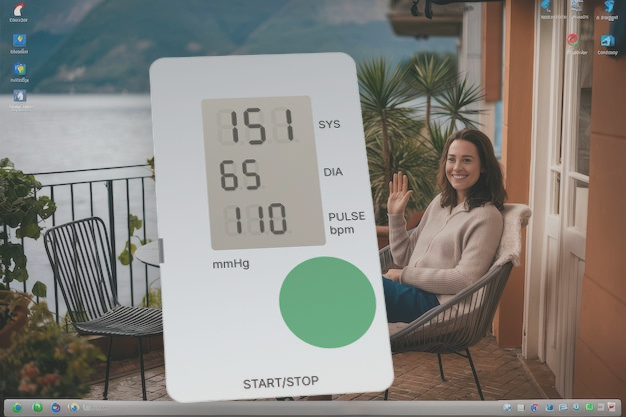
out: 65 mmHg
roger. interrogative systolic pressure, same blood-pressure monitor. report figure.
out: 151 mmHg
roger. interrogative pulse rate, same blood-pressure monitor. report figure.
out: 110 bpm
